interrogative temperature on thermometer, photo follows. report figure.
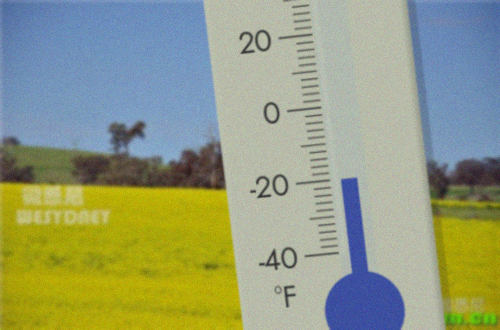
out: -20 °F
